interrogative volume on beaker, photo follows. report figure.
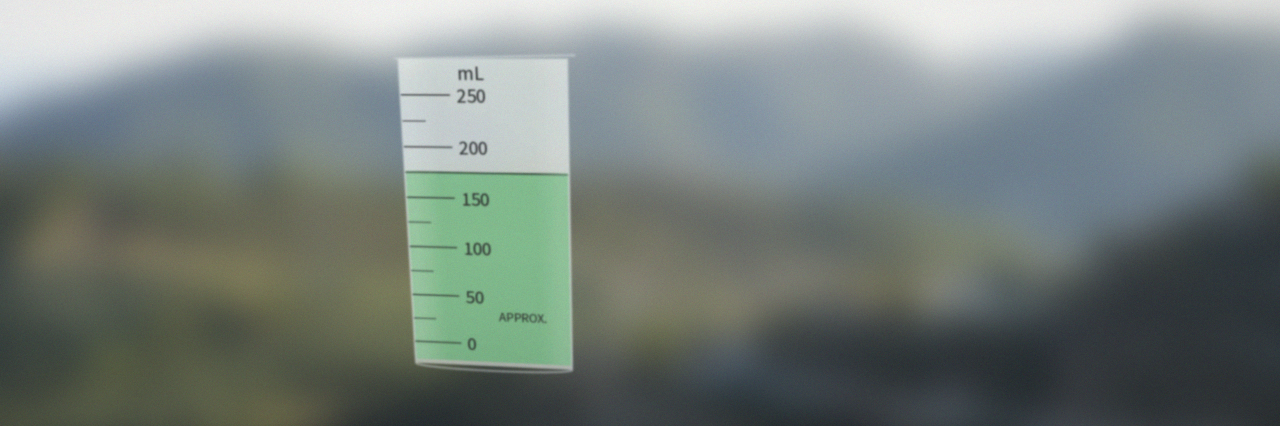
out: 175 mL
